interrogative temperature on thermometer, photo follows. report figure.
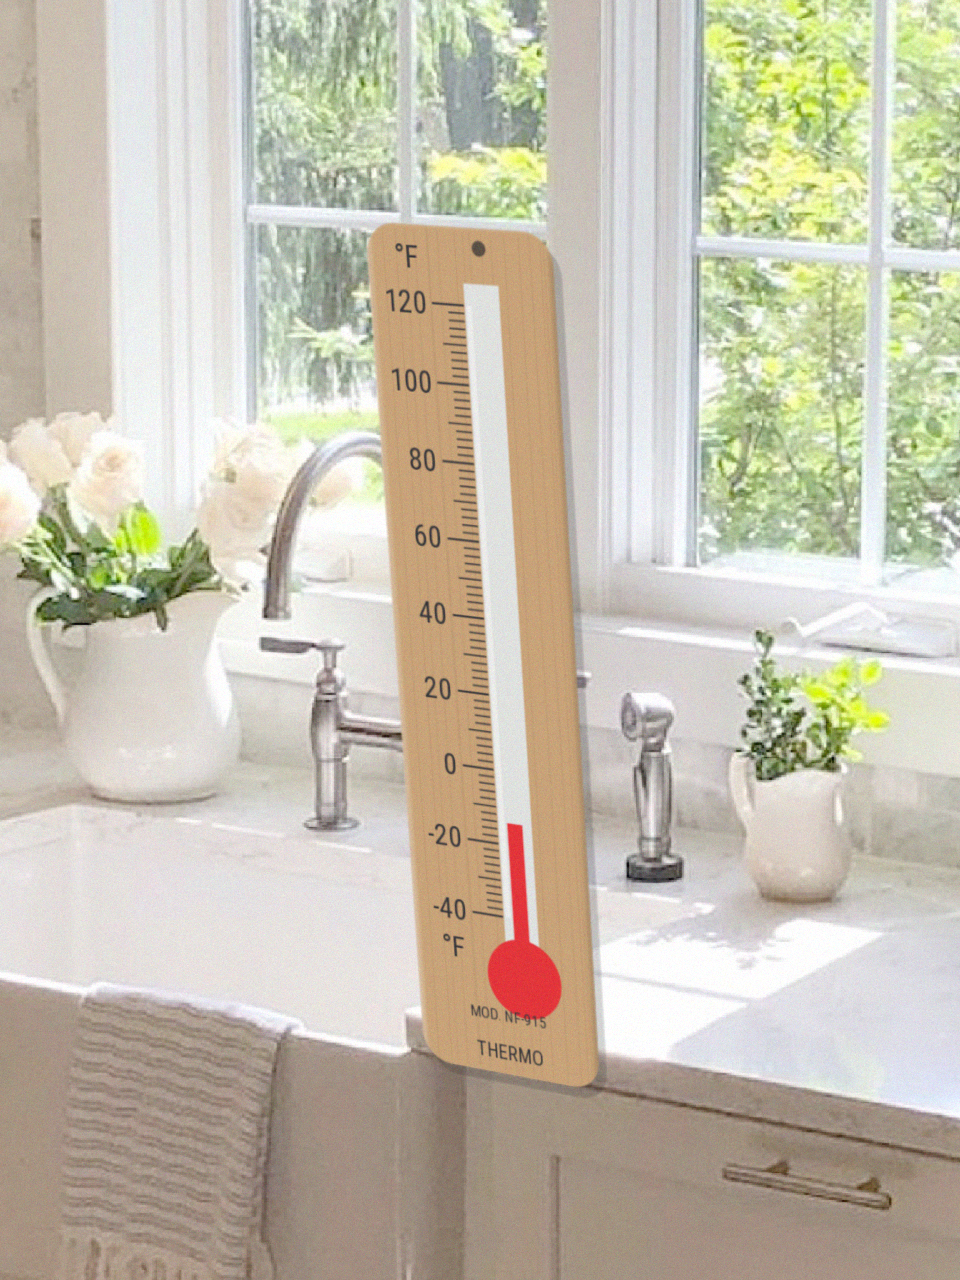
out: -14 °F
